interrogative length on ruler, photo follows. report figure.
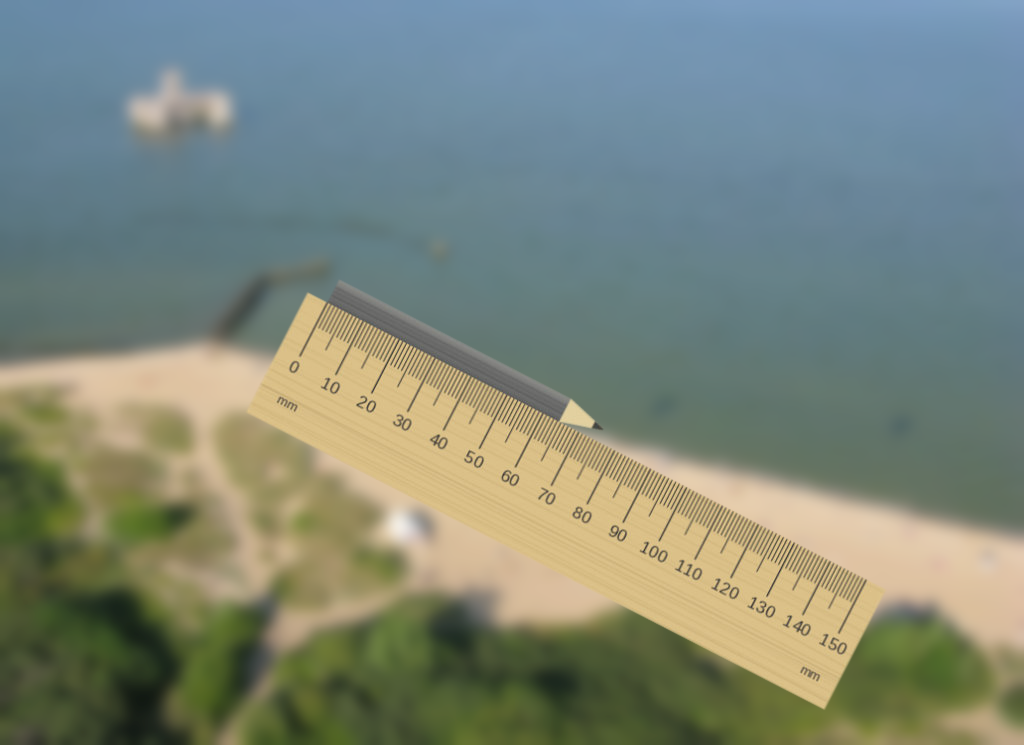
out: 75 mm
